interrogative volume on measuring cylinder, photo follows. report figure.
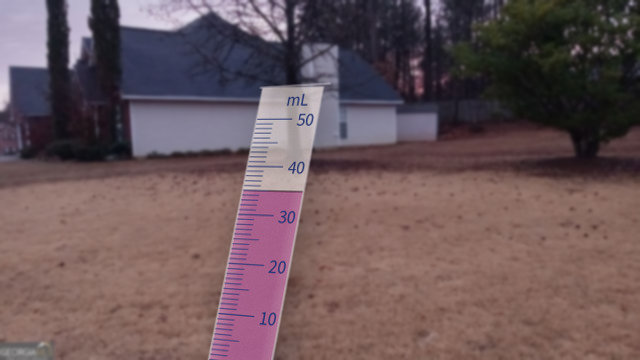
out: 35 mL
